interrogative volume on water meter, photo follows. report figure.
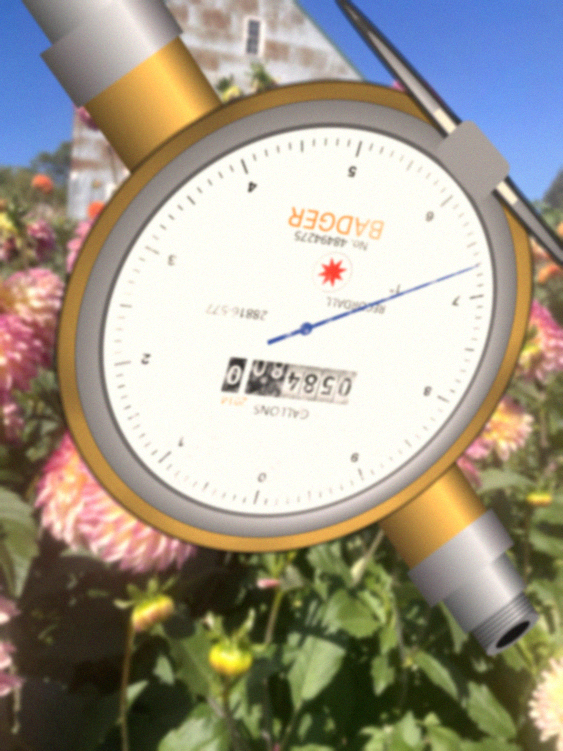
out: 584796.7 gal
